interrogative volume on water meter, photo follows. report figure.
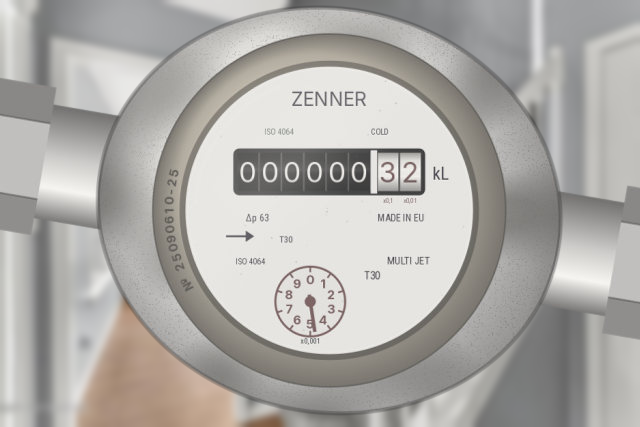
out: 0.324 kL
